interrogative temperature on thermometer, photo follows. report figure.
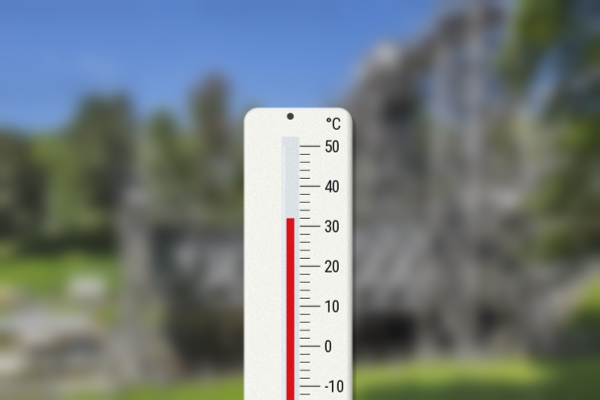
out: 32 °C
